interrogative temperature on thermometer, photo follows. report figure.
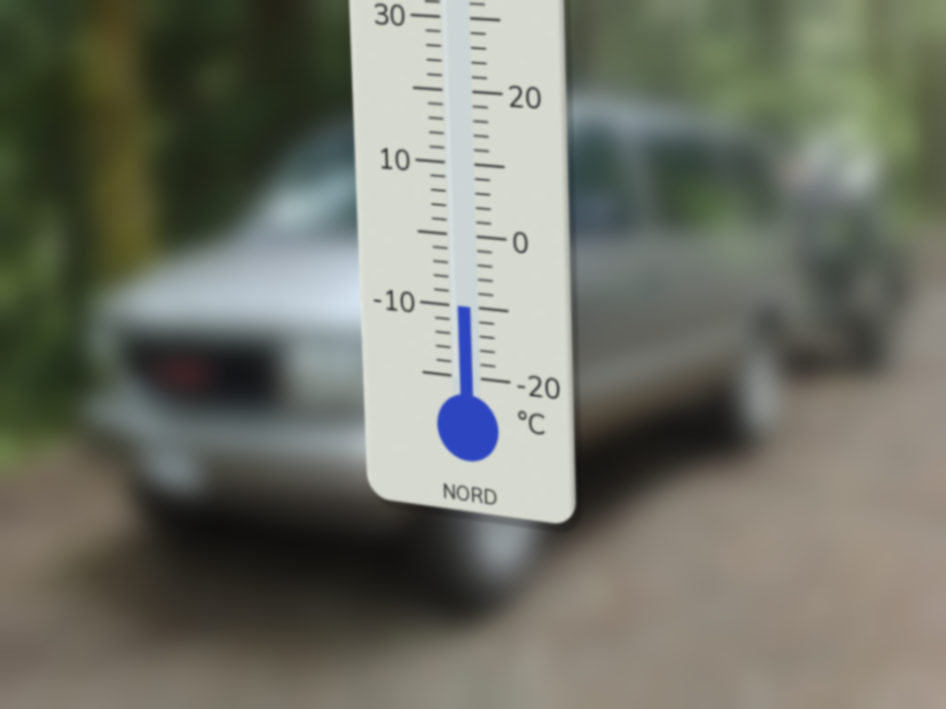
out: -10 °C
